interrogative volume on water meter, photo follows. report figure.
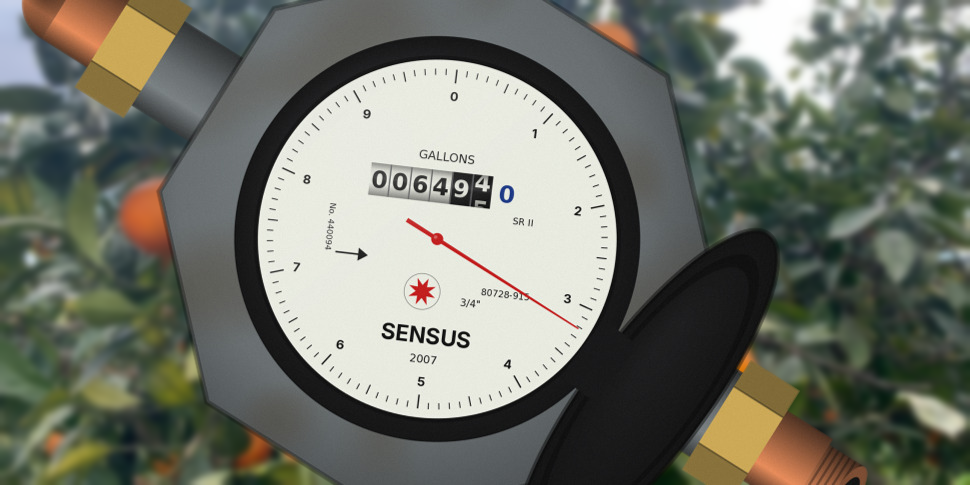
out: 64943.2 gal
